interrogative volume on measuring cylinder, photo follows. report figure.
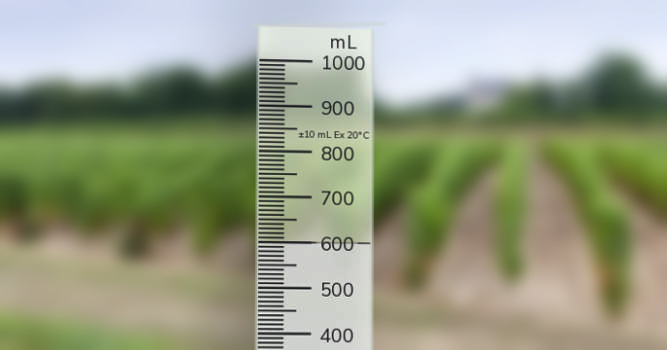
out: 600 mL
